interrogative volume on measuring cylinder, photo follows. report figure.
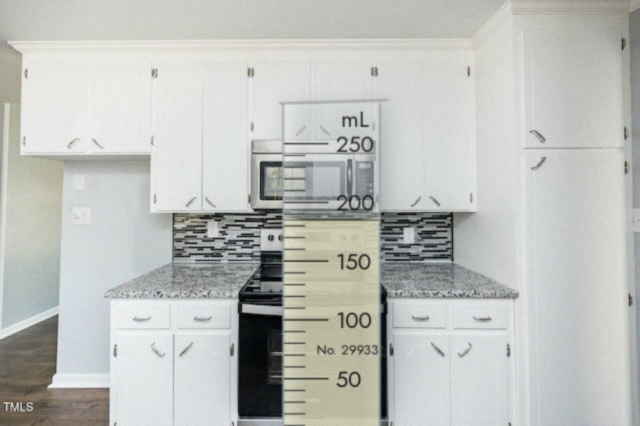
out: 185 mL
